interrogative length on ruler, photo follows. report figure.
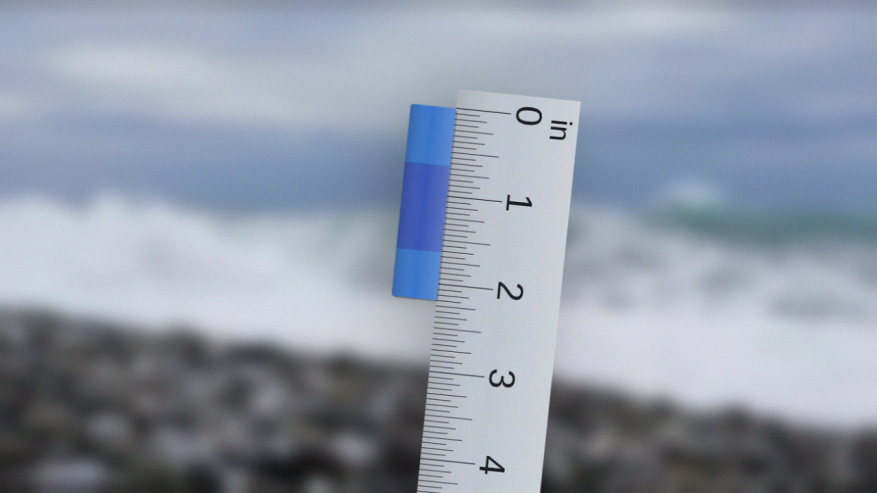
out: 2.1875 in
